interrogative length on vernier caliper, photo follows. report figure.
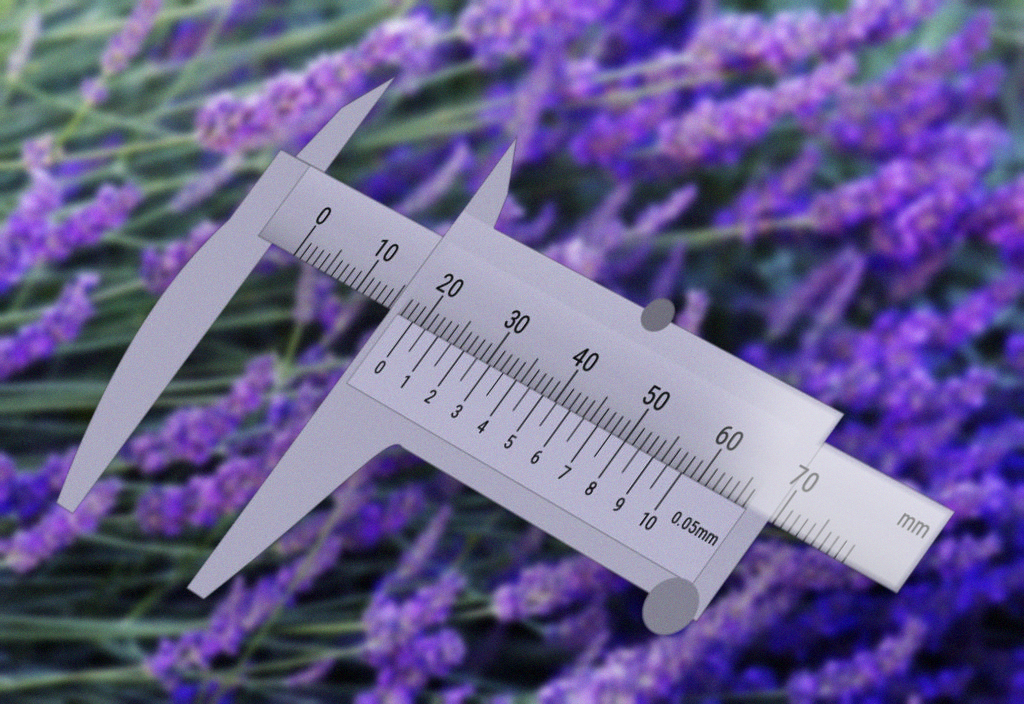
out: 18.8 mm
